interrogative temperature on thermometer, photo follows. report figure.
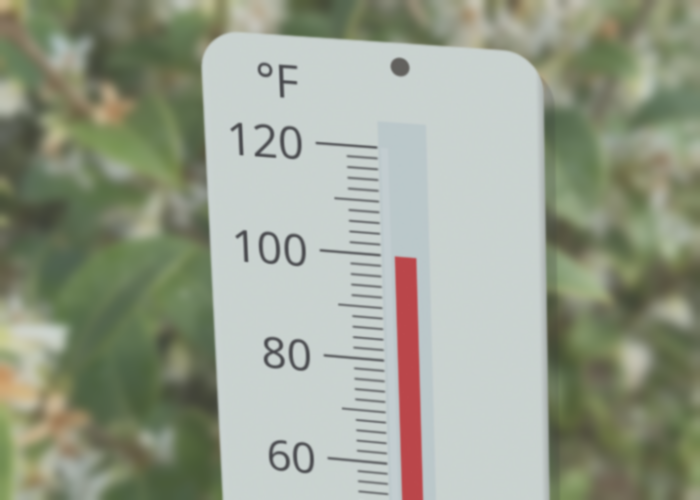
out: 100 °F
